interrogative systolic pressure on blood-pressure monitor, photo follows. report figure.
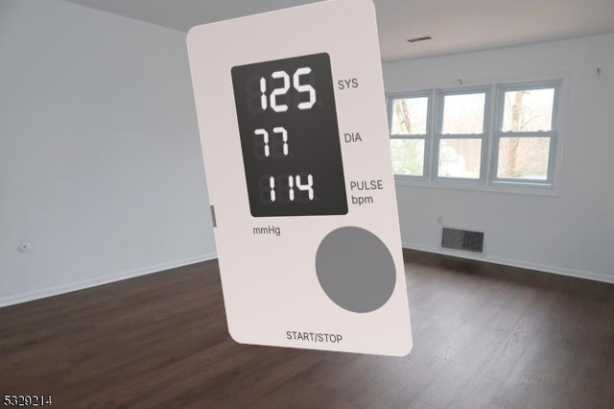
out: 125 mmHg
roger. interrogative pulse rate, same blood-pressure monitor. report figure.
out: 114 bpm
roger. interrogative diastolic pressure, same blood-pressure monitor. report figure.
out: 77 mmHg
